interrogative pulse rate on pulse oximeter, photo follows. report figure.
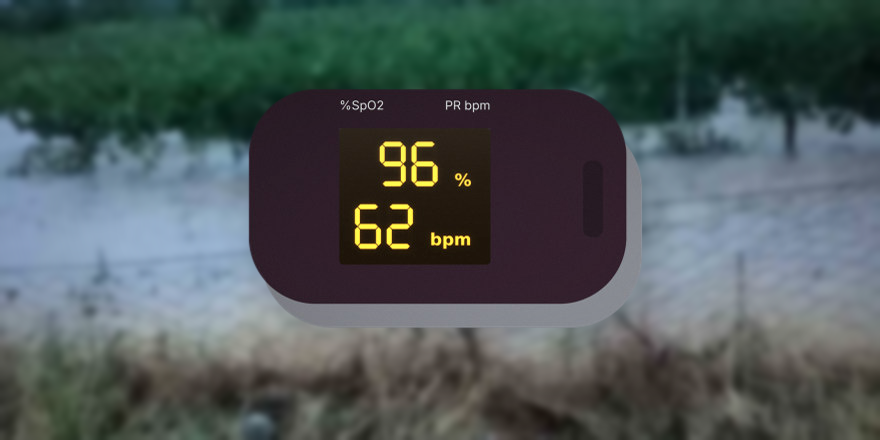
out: 62 bpm
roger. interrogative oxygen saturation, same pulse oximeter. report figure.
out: 96 %
